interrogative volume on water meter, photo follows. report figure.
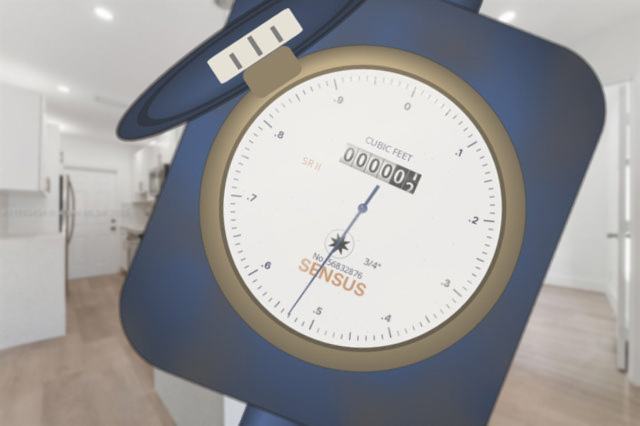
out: 1.53 ft³
